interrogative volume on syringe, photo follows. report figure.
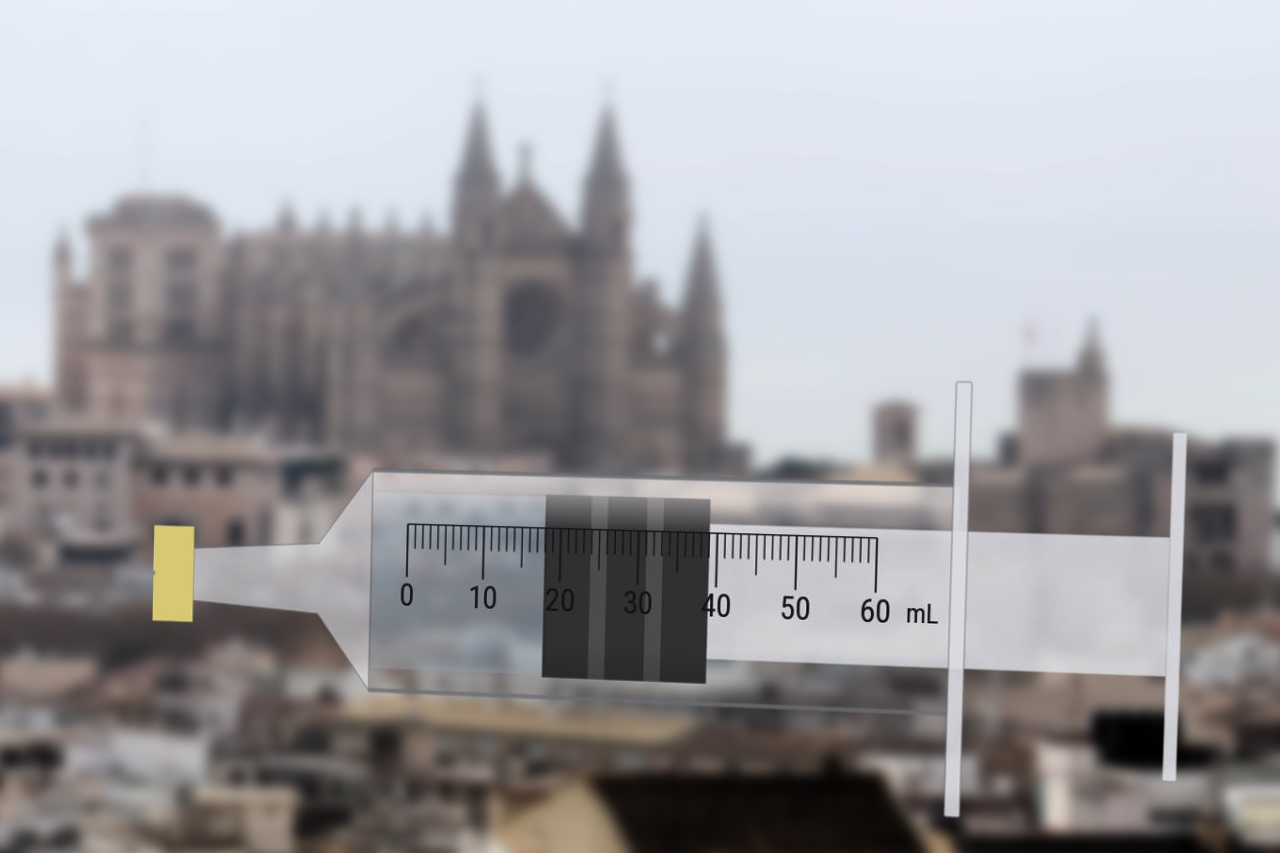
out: 18 mL
